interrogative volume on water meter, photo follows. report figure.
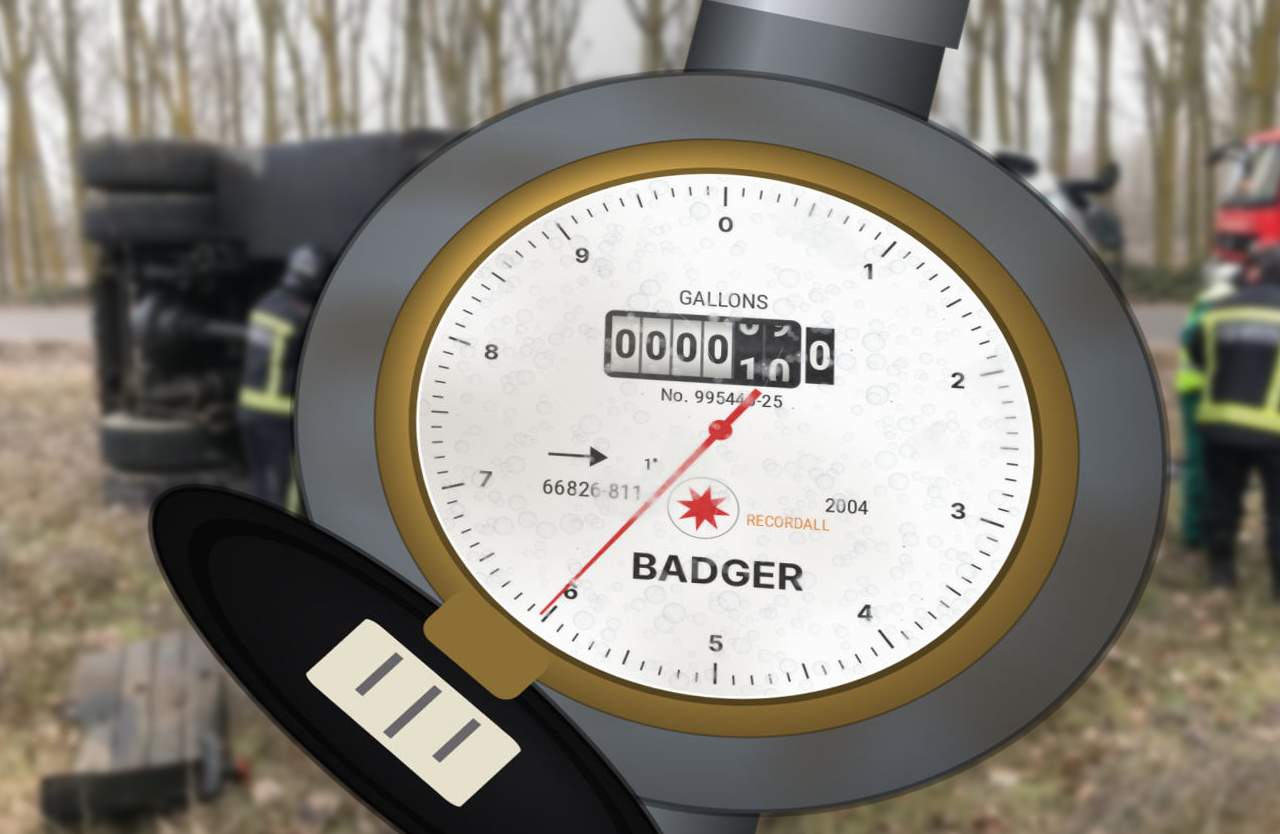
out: 96.0 gal
